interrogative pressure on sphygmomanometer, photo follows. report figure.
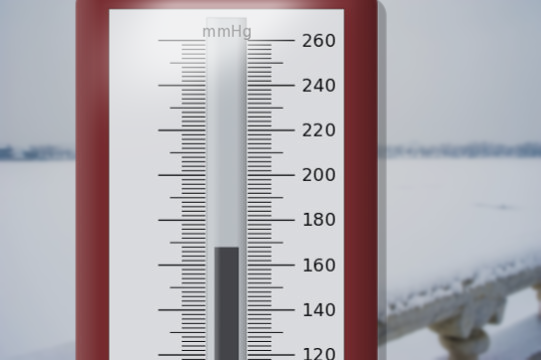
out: 168 mmHg
